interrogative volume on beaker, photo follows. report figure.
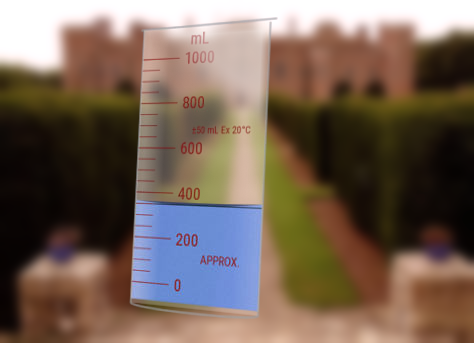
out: 350 mL
